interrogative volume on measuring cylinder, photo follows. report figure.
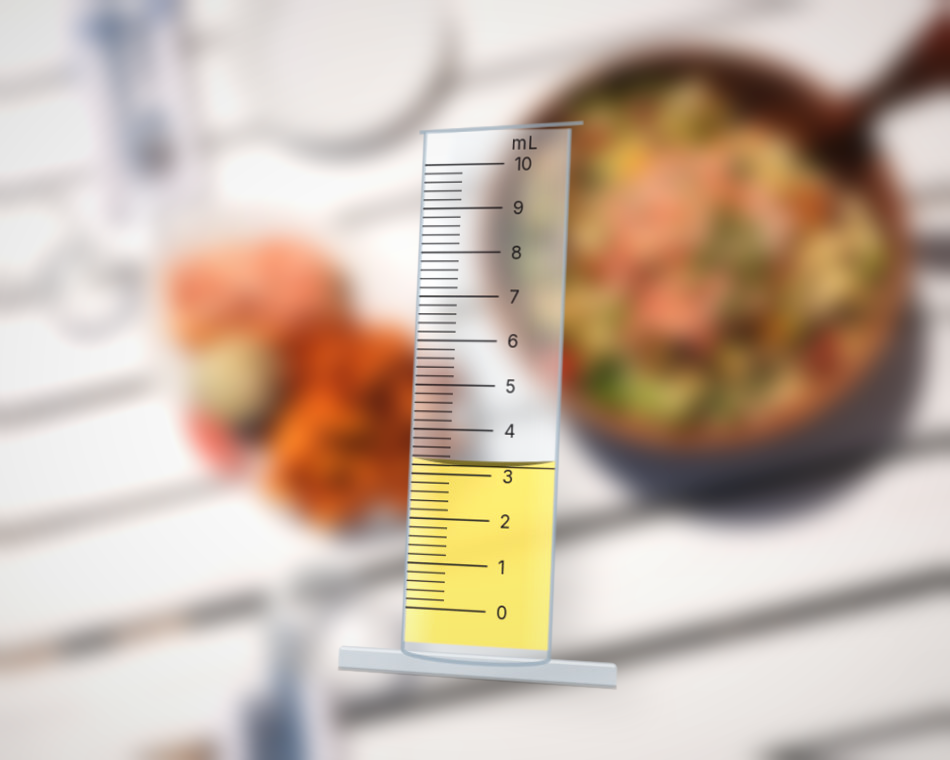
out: 3.2 mL
